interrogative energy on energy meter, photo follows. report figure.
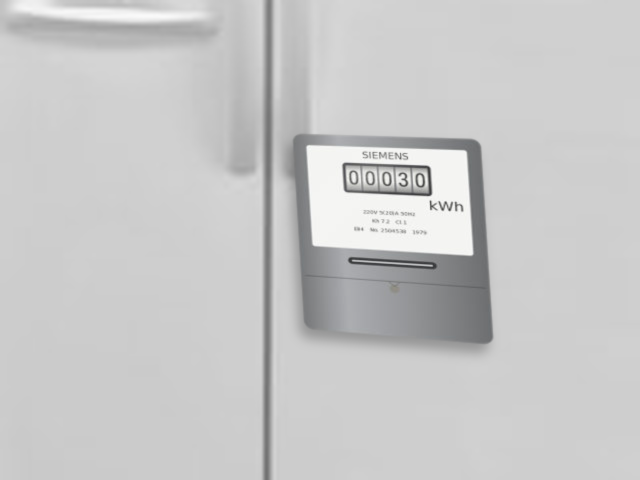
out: 30 kWh
